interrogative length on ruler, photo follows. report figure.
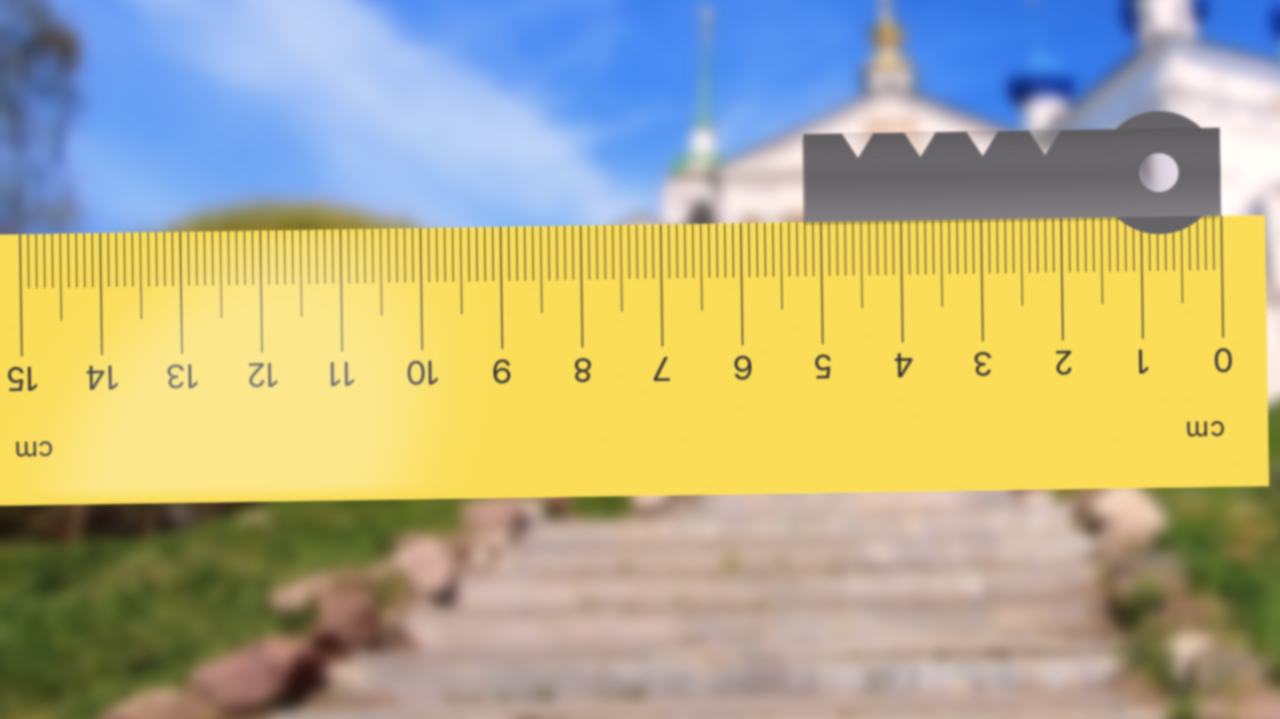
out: 5.2 cm
